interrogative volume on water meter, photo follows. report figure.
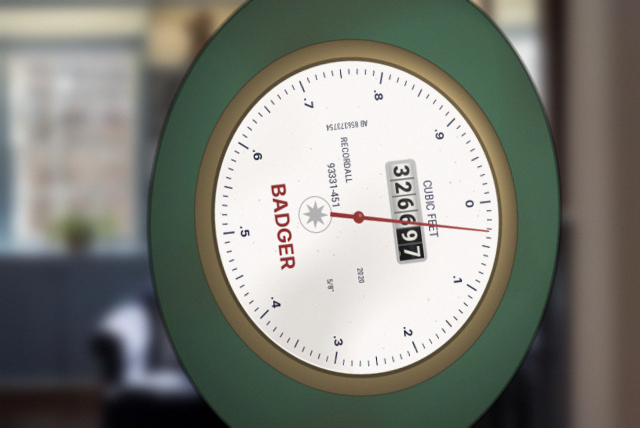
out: 326697.03 ft³
